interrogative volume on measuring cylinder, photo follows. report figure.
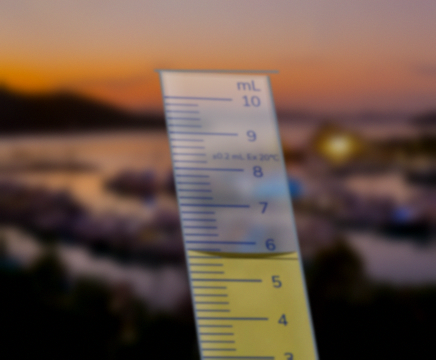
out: 5.6 mL
